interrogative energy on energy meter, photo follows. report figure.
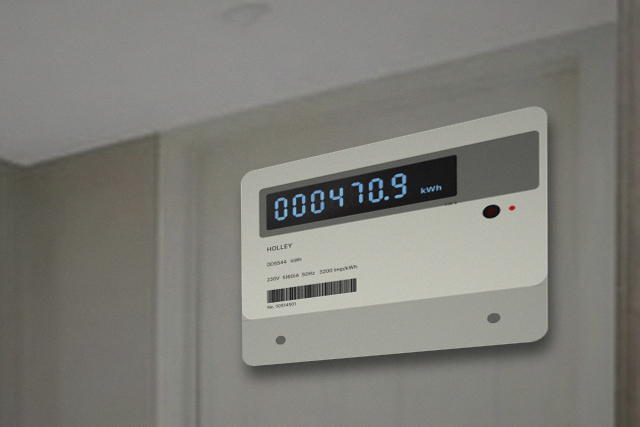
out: 470.9 kWh
